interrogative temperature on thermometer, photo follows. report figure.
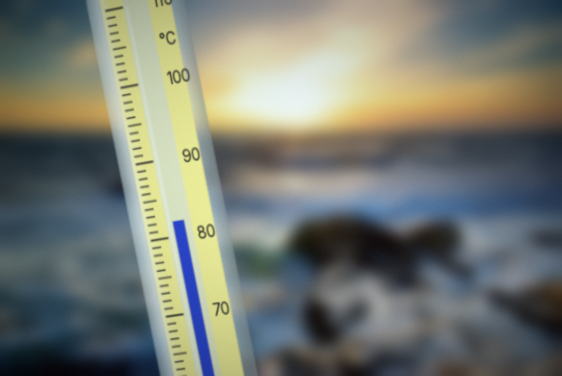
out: 82 °C
